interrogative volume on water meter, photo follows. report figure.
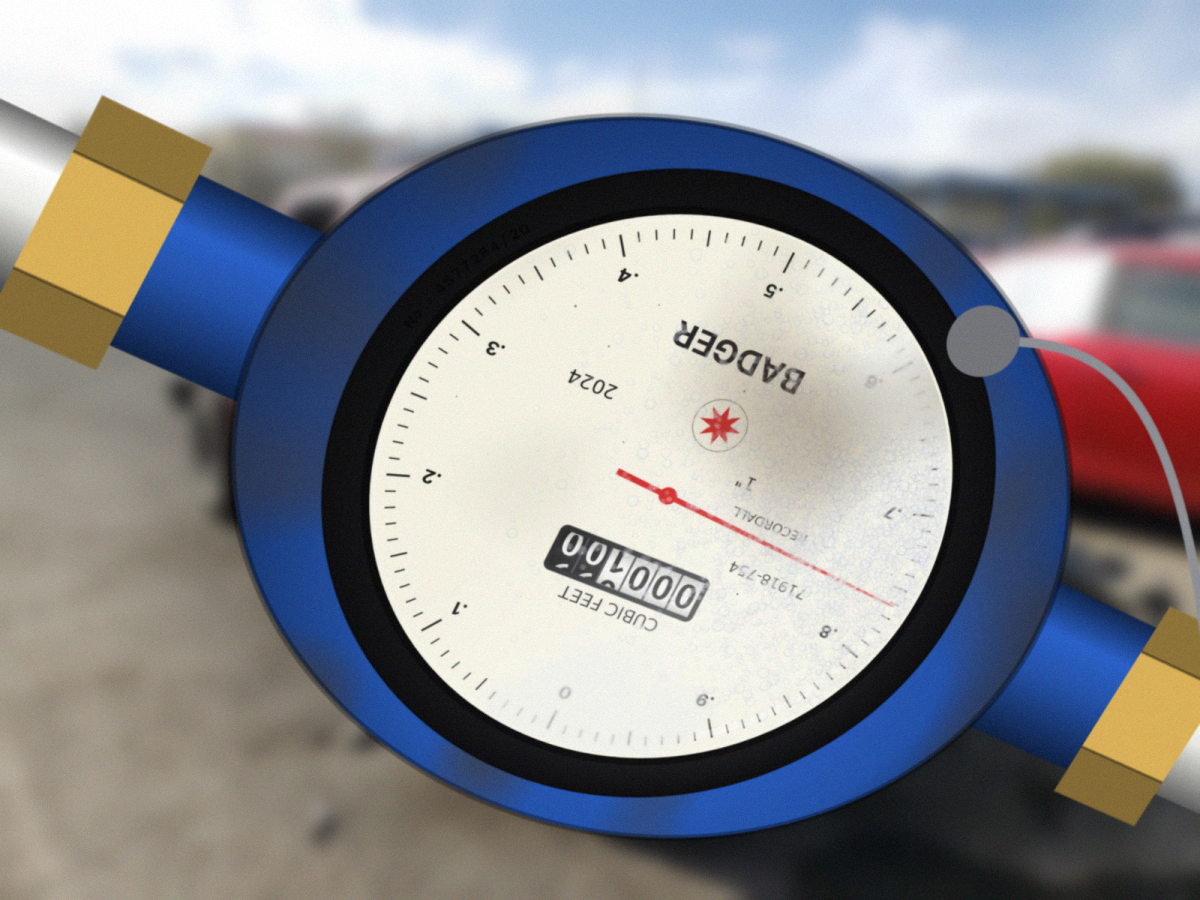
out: 99.76 ft³
